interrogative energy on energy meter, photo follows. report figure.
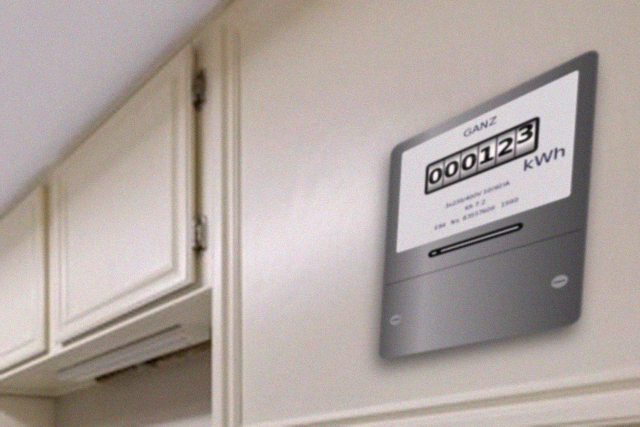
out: 123 kWh
